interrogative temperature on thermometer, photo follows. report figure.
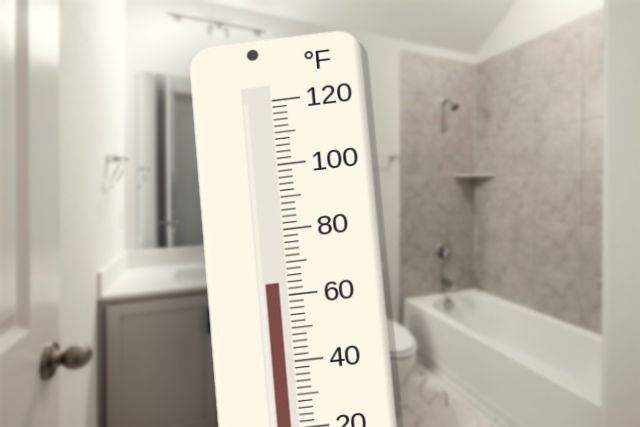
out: 64 °F
